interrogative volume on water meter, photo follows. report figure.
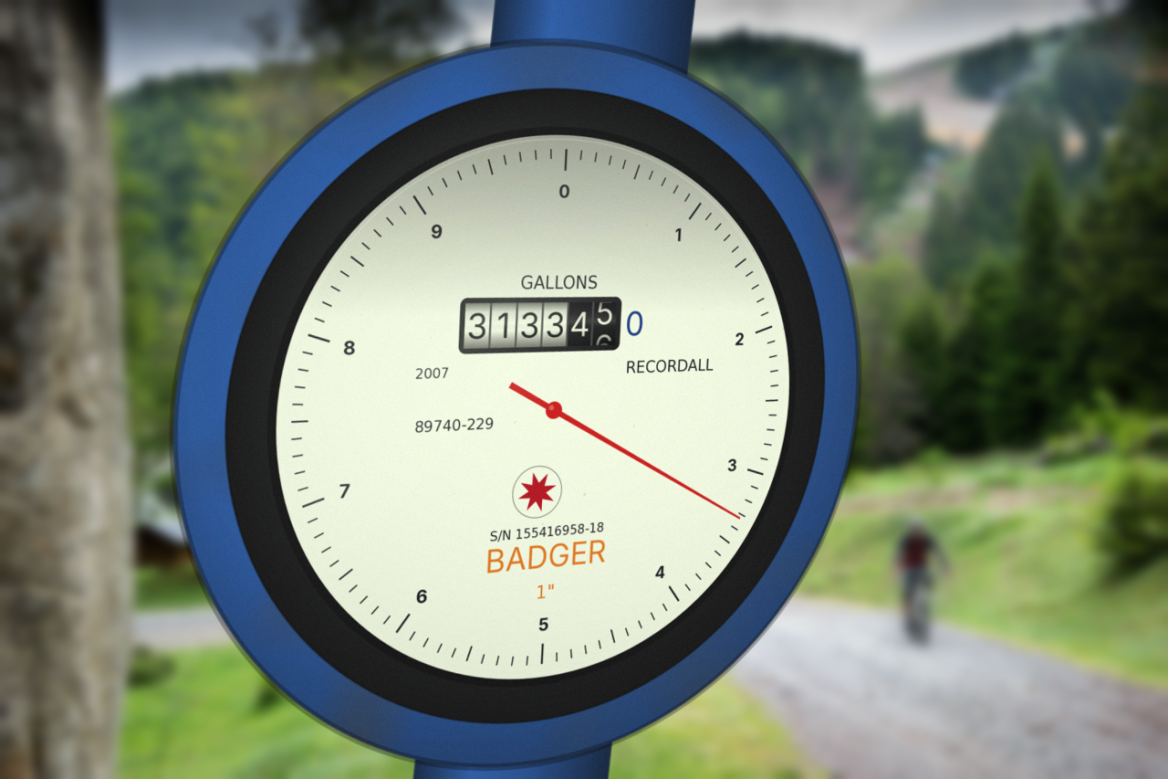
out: 3133453.3 gal
